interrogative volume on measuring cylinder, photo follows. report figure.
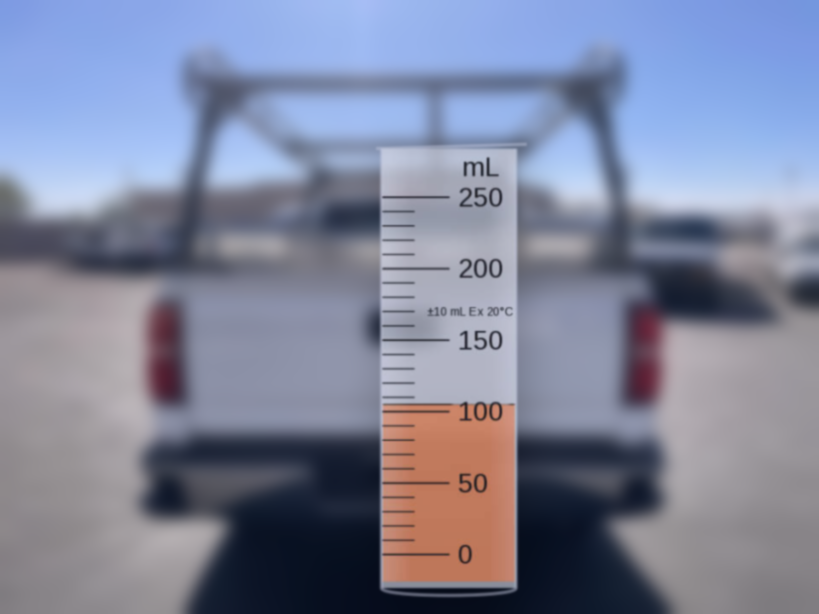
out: 105 mL
